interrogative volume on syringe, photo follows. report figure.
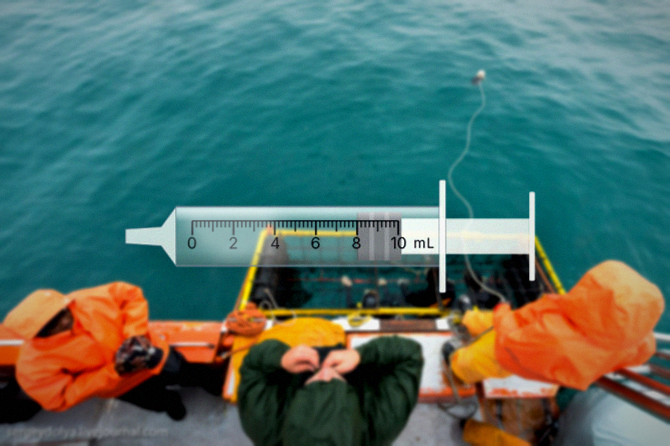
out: 8 mL
